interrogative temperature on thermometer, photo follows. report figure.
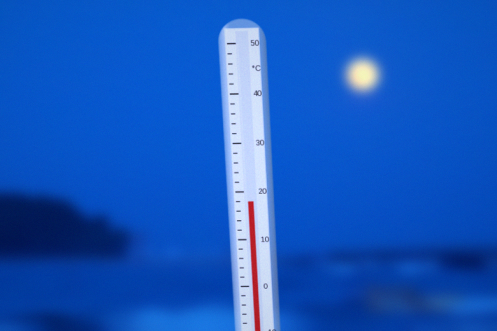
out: 18 °C
